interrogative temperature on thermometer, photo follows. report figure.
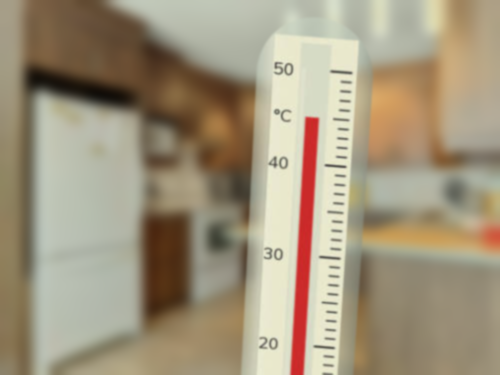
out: 45 °C
